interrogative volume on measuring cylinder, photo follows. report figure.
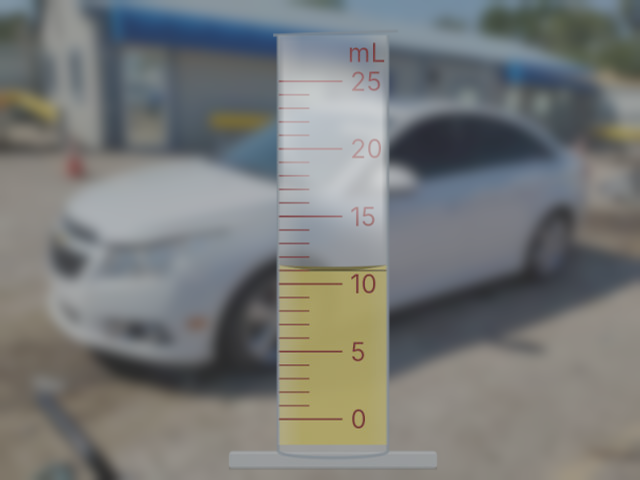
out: 11 mL
